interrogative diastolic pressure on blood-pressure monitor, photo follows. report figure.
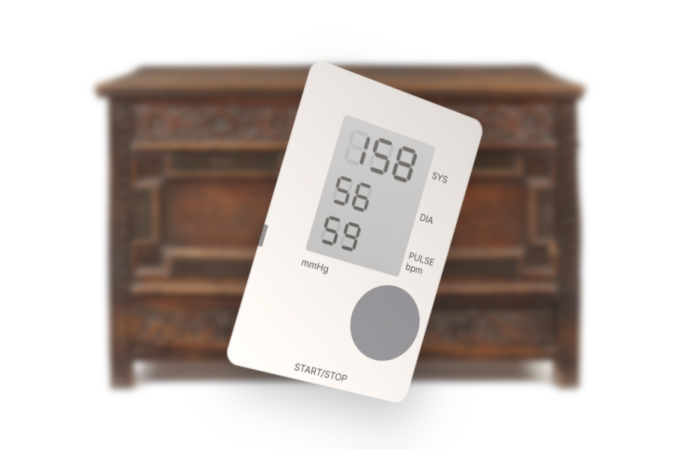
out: 56 mmHg
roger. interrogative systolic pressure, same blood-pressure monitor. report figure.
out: 158 mmHg
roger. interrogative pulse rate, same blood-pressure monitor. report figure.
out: 59 bpm
